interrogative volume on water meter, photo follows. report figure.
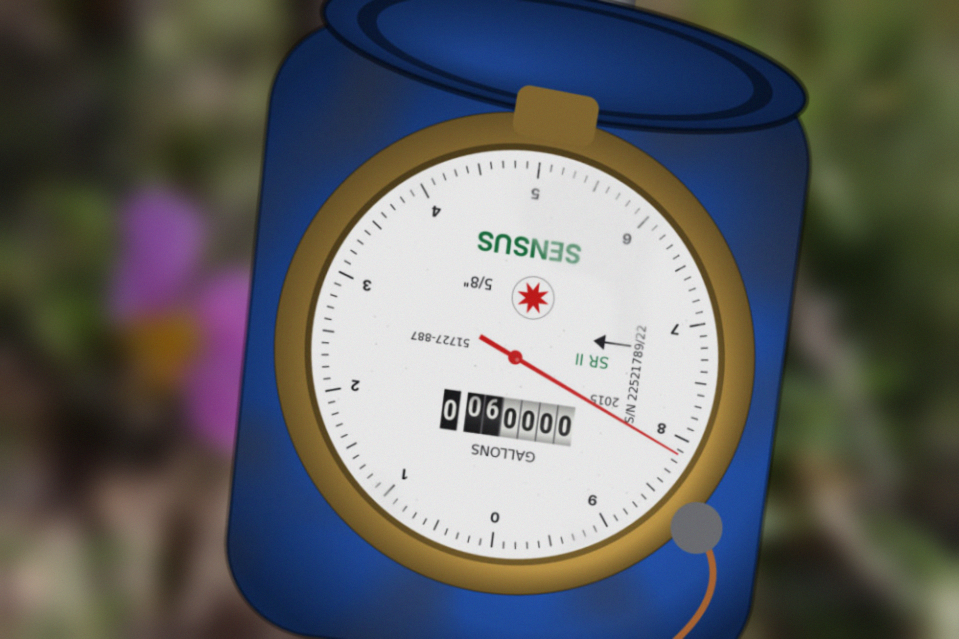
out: 898.1 gal
